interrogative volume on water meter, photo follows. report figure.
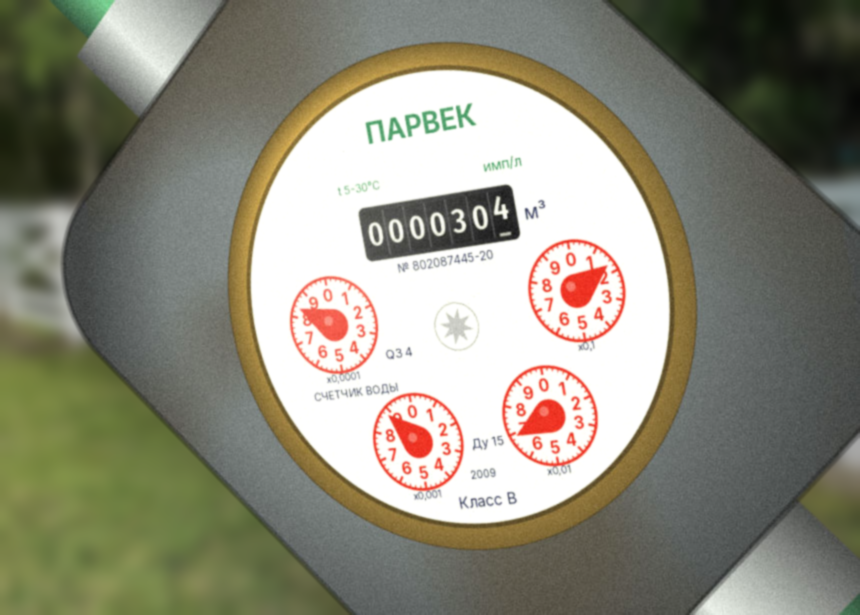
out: 304.1688 m³
